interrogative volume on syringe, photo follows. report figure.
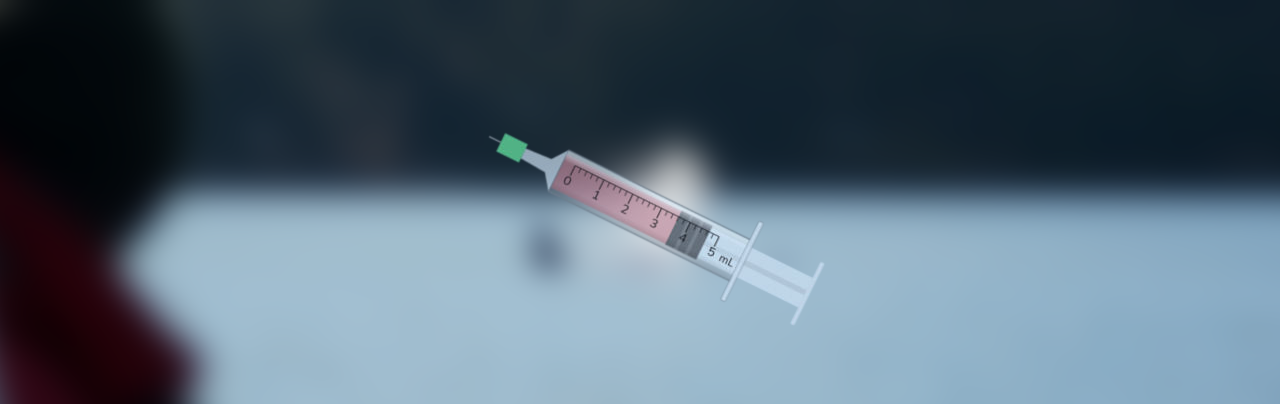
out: 3.6 mL
